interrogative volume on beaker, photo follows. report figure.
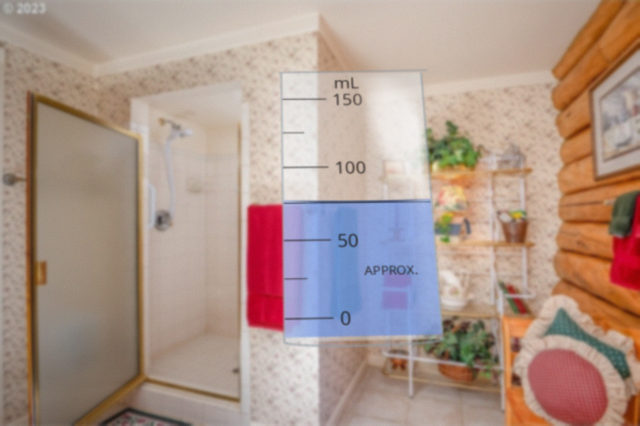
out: 75 mL
